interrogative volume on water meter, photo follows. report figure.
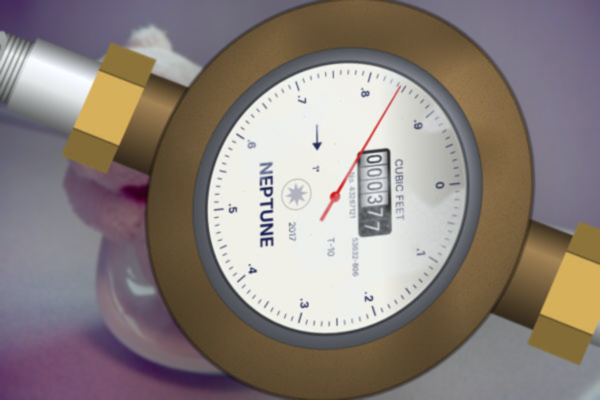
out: 376.84 ft³
